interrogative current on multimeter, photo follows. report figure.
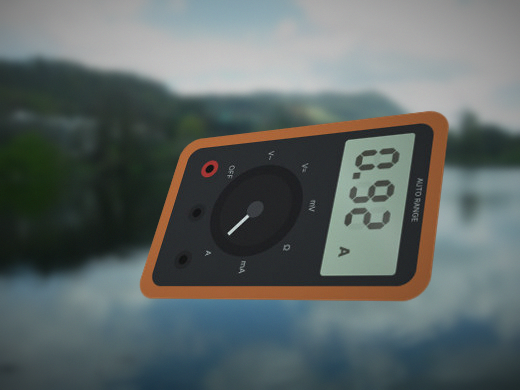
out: 0.92 A
